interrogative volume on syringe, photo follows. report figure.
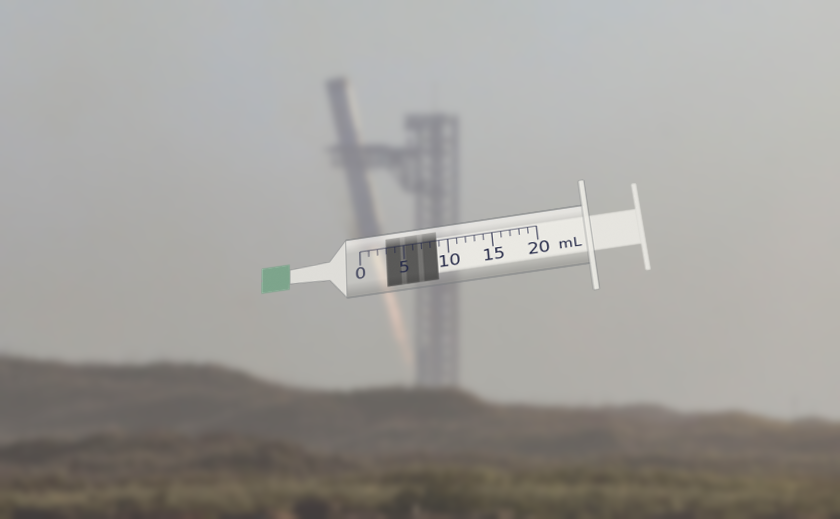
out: 3 mL
